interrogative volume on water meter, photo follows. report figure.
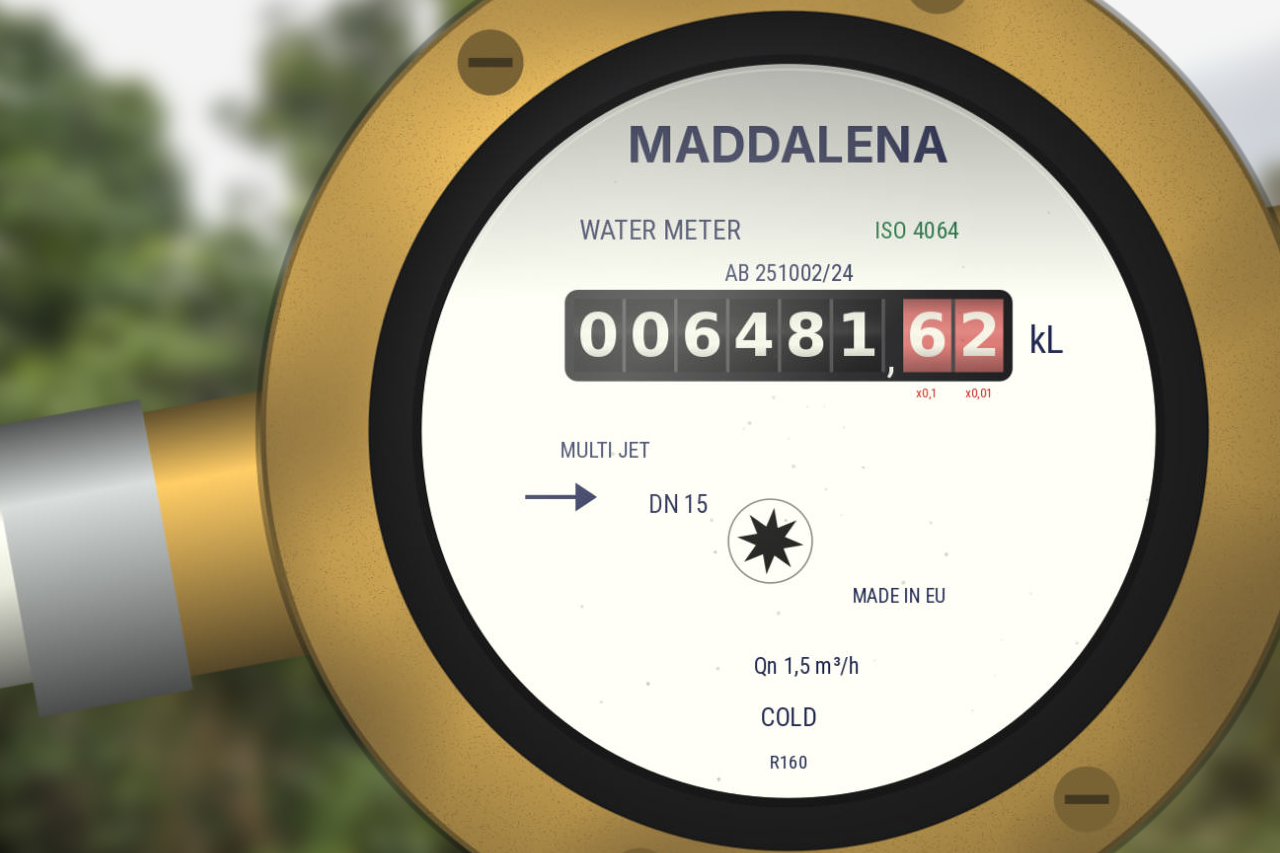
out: 6481.62 kL
